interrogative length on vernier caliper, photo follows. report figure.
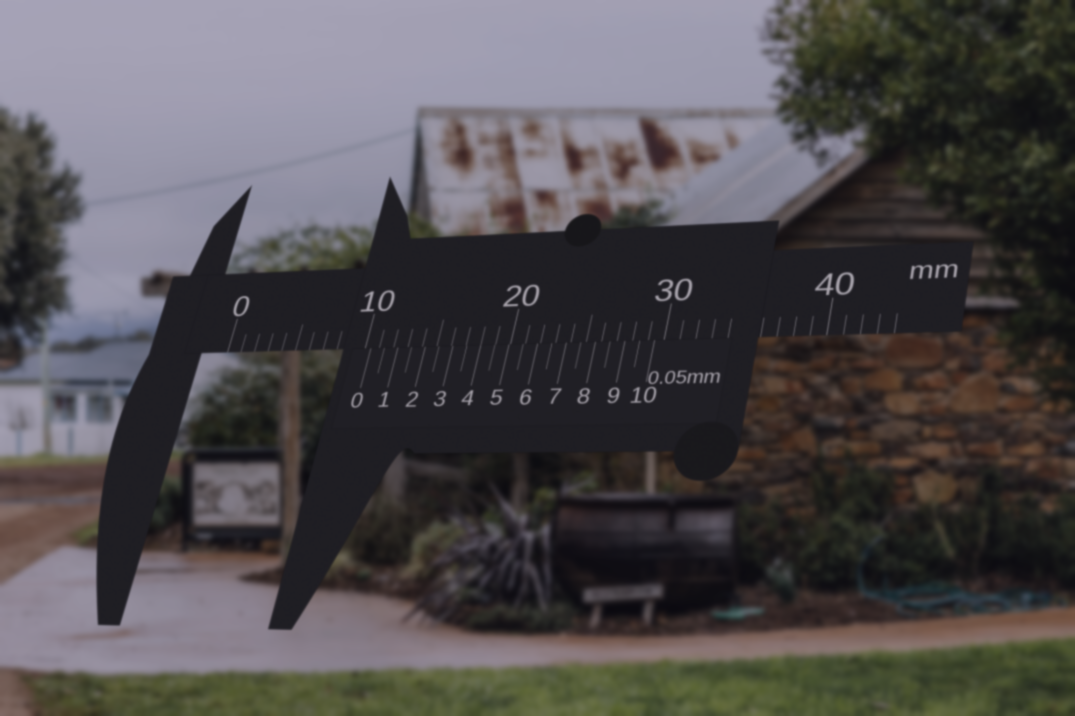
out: 10.4 mm
